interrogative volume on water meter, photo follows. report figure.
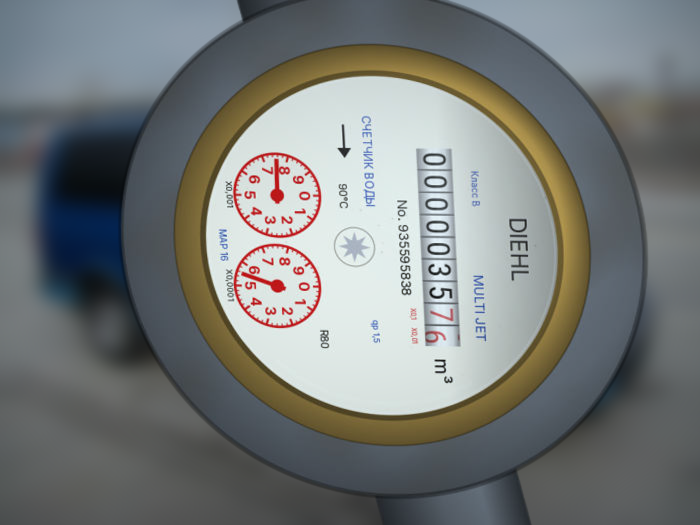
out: 35.7575 m³
